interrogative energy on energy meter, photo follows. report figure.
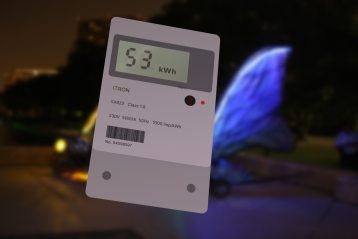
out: 53 kWh
